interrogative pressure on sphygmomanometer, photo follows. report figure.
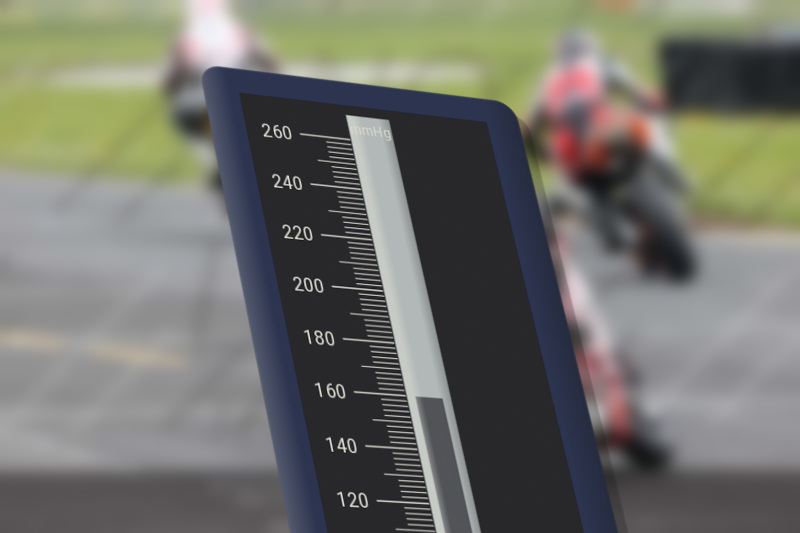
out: 160 mmHg
